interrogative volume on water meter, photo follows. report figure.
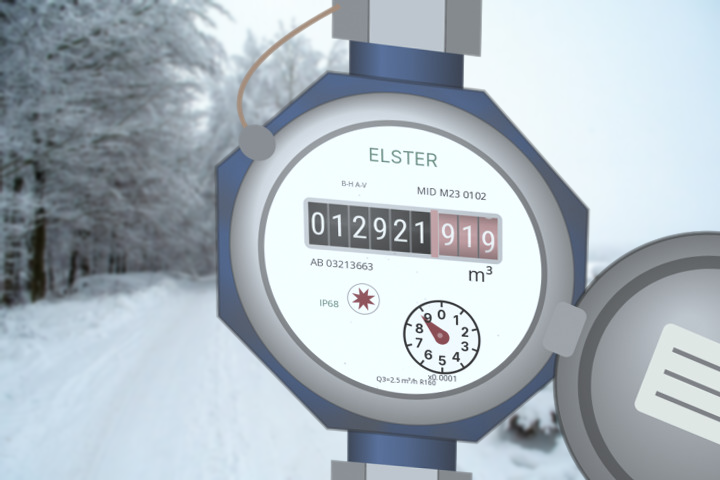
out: 12921.9188 m³
